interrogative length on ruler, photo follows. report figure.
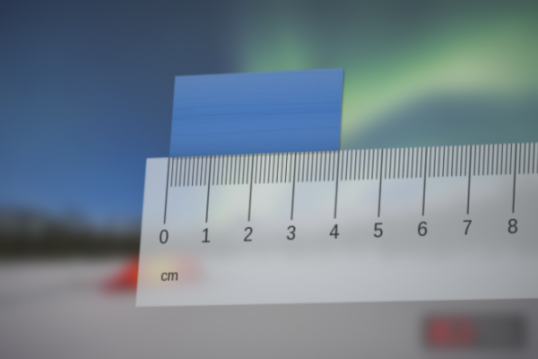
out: 4 cm
